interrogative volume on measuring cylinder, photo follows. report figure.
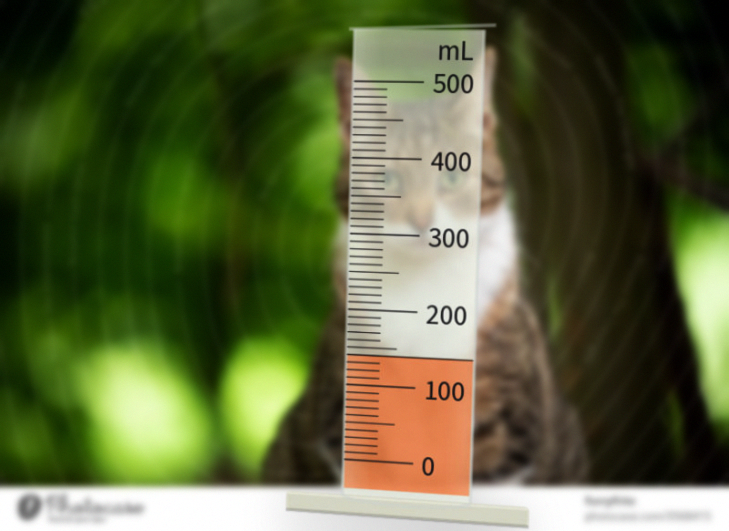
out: 140 mL
